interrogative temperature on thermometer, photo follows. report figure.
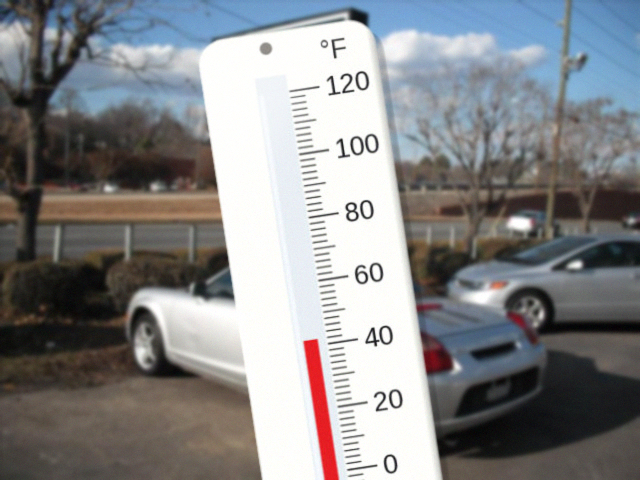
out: 42 °F
